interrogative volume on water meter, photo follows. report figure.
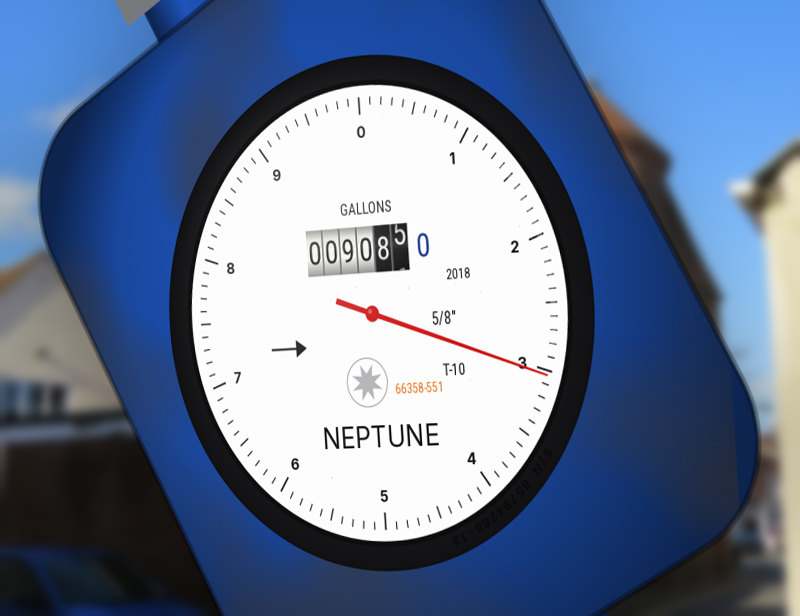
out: 90853.0 gal
